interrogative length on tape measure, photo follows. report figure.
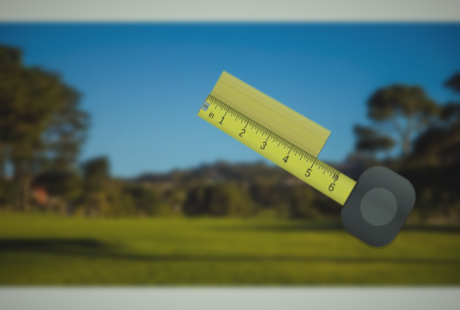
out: 5 in
